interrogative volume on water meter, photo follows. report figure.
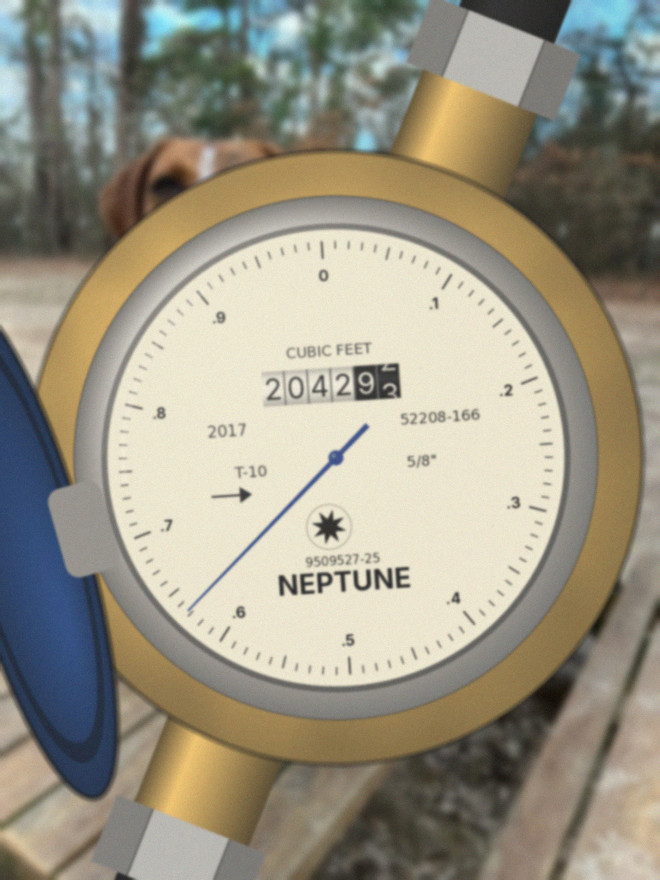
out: 204292.63 ft³
